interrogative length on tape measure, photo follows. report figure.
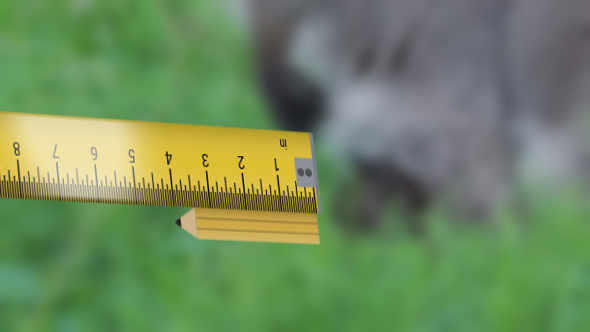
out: 4 in
